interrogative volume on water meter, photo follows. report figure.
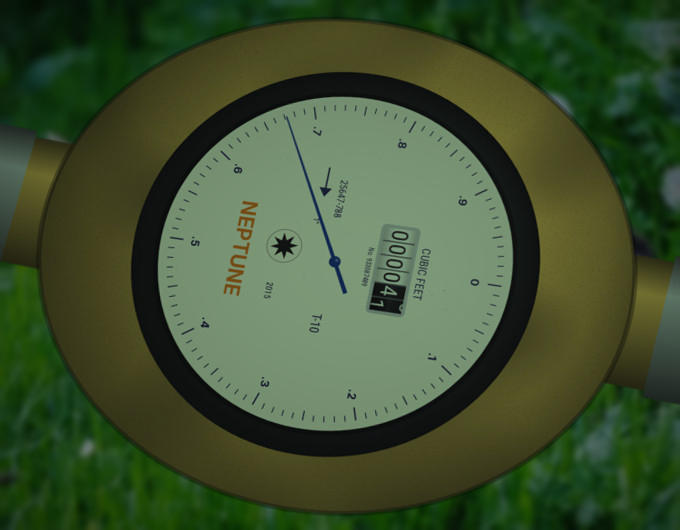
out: 40.67 ft³
